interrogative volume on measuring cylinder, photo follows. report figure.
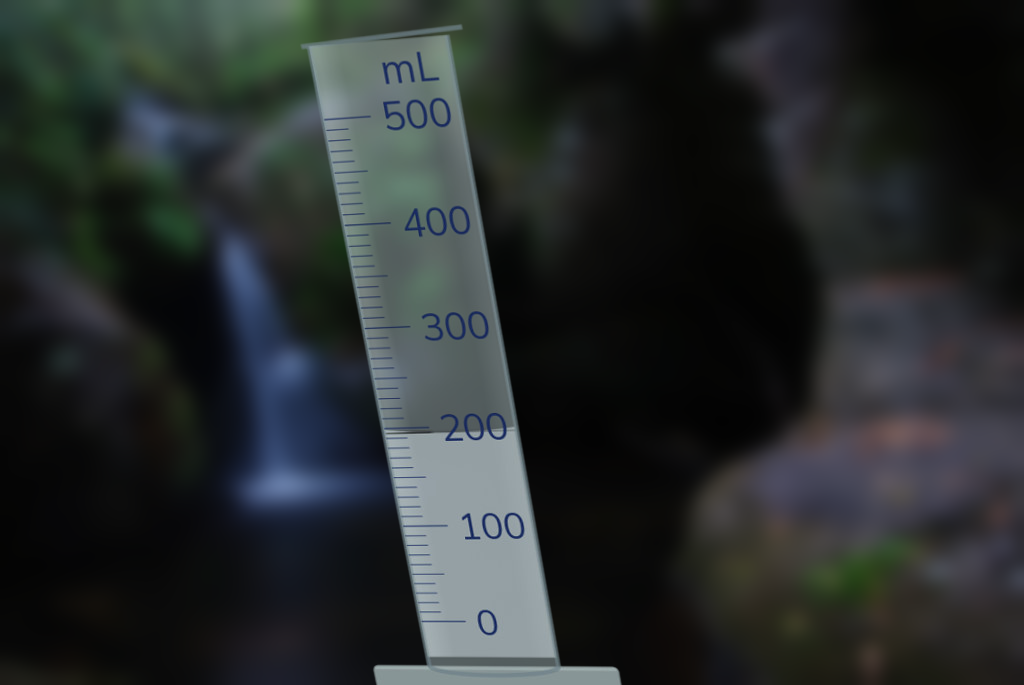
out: 195 mL
